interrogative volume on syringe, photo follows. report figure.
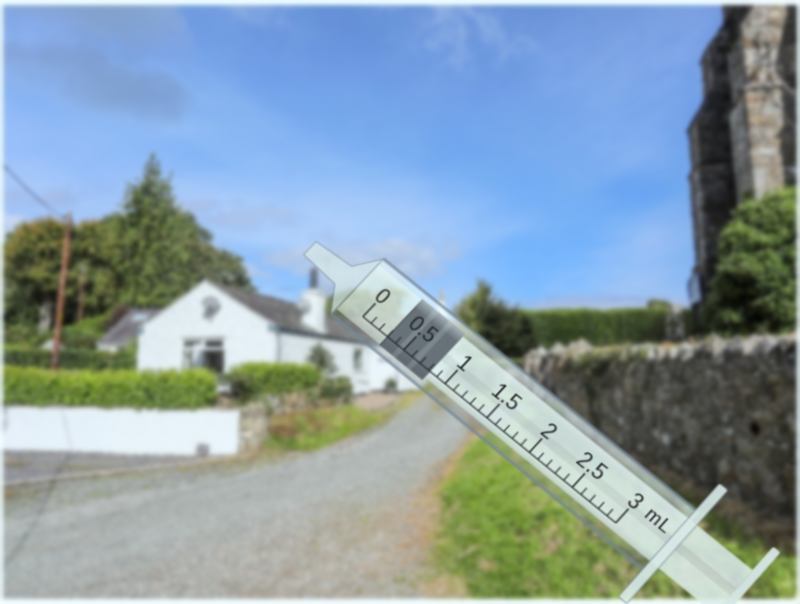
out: 0.3 mL
